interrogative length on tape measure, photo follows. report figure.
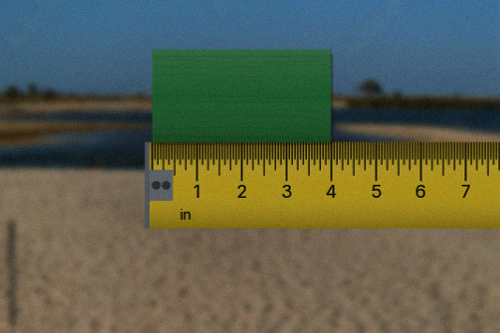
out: 4 in
